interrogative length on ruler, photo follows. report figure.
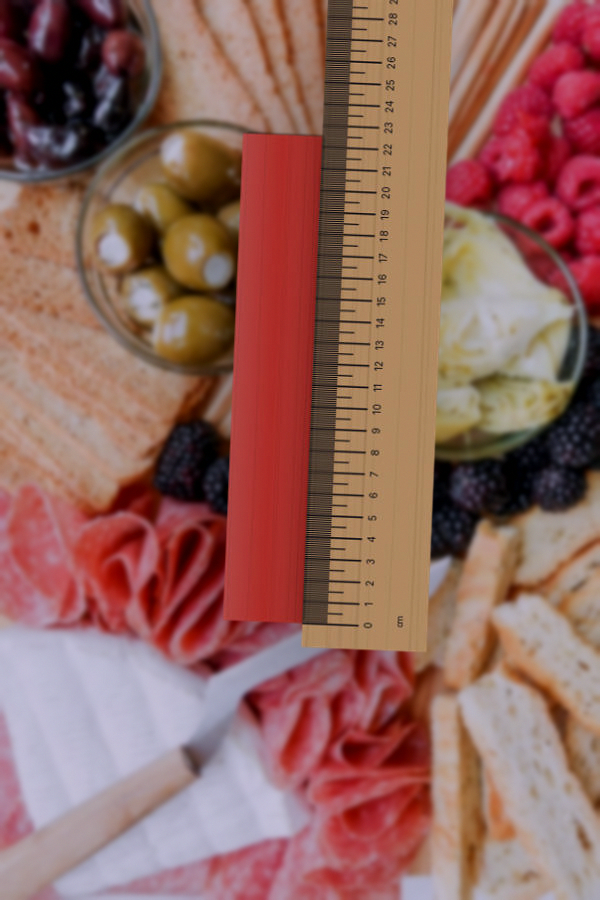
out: 22.5 cm
